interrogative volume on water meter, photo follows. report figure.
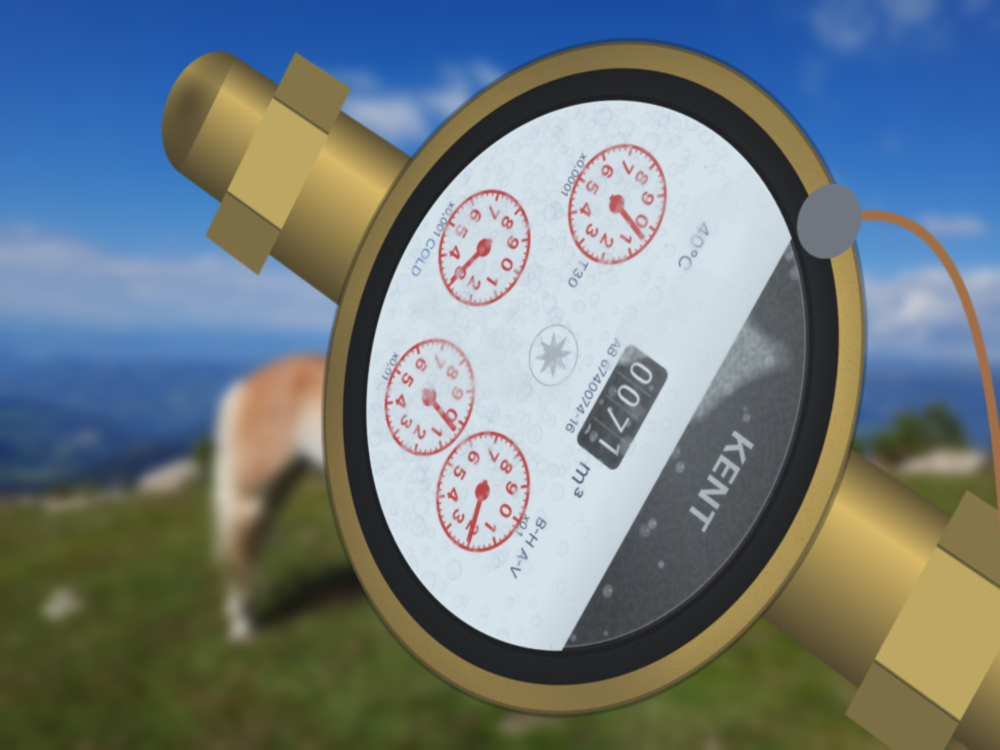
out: 71.2030 m³
